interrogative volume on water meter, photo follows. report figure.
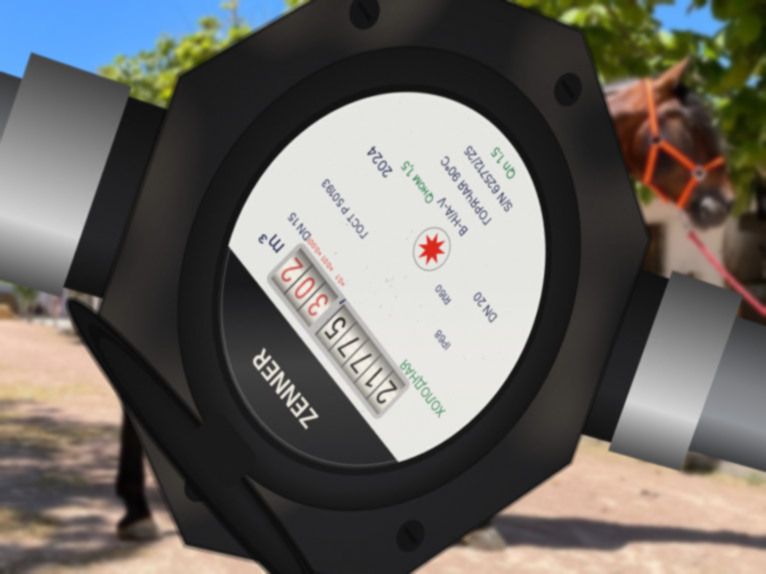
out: 21775.302 m³
